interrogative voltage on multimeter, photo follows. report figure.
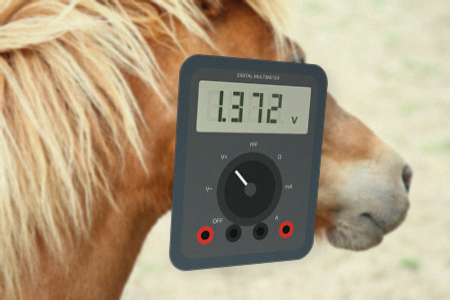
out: 1.372 V
